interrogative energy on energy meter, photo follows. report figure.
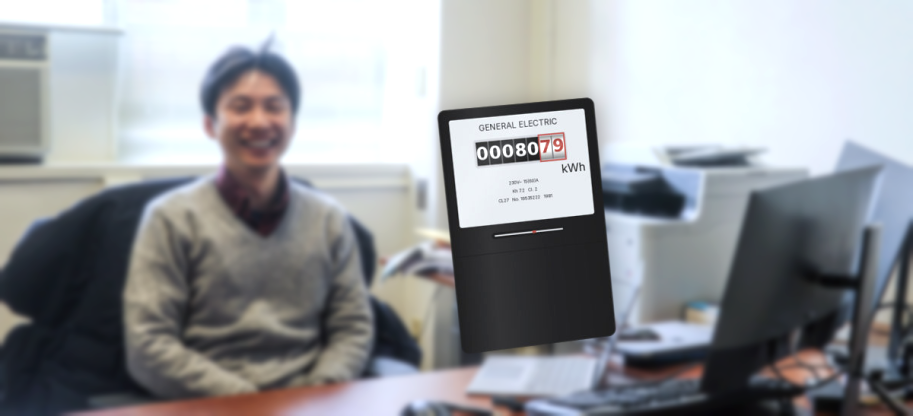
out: 80.79 kWh
